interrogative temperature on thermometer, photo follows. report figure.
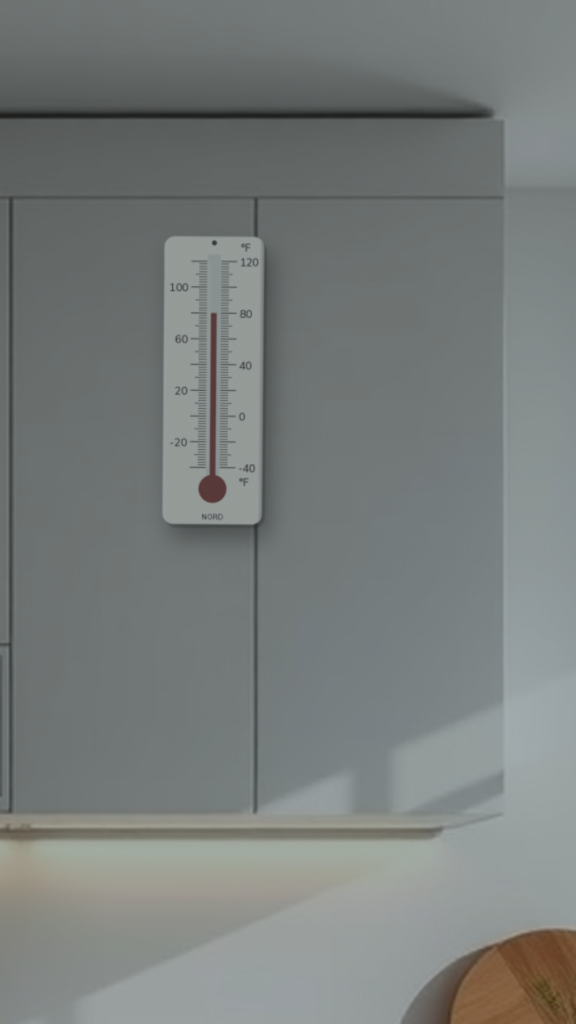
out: 80 °F
